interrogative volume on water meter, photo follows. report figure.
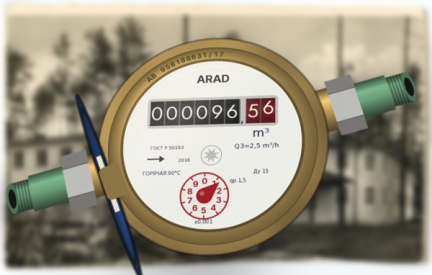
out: 96.561 m³
